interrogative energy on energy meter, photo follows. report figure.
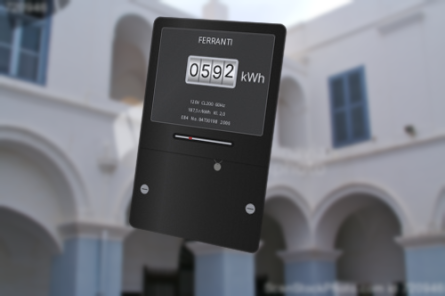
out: 592 kWh
